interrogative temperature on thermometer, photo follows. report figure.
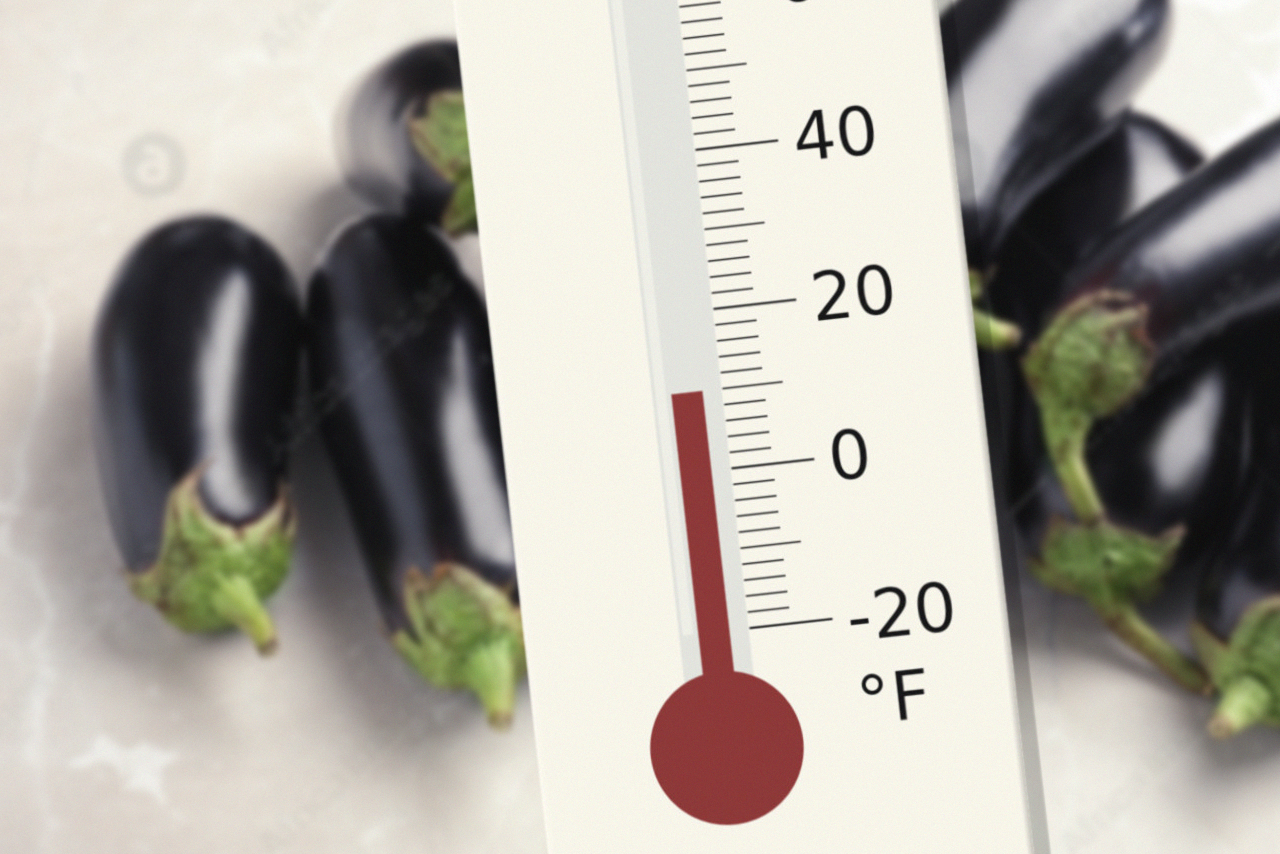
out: 10 °F
